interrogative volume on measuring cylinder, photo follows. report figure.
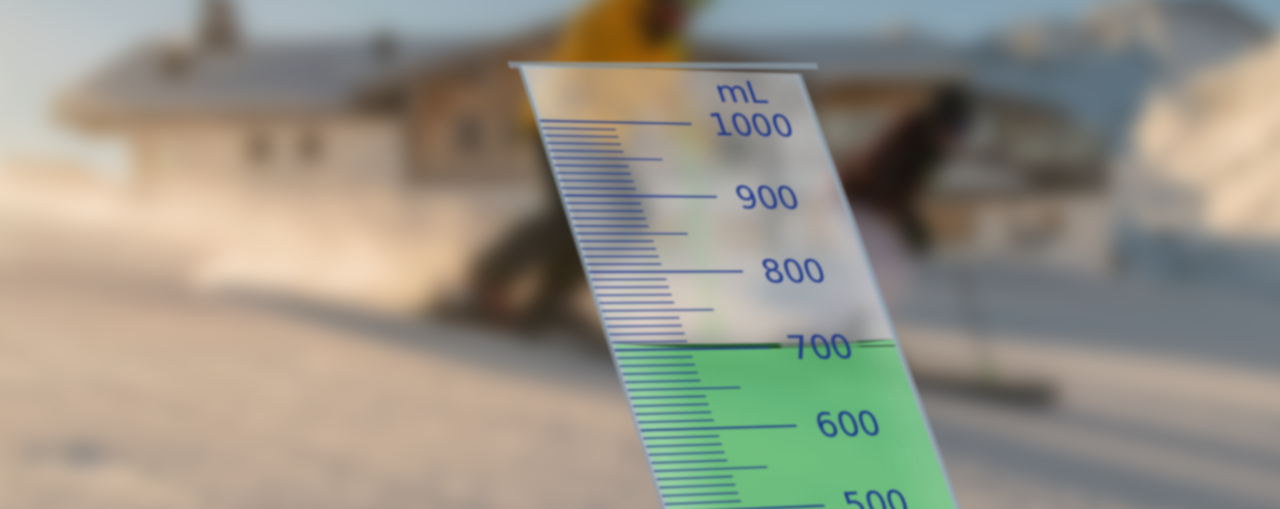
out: 700 mL
